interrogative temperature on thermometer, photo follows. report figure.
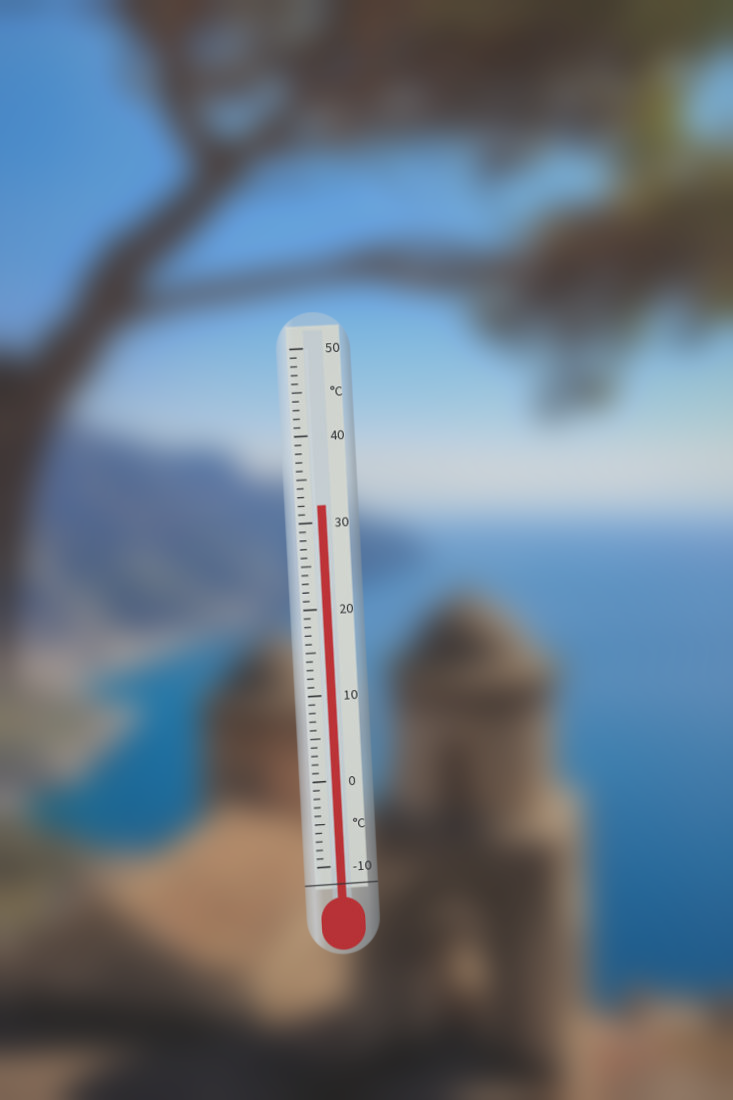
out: 32 °C
